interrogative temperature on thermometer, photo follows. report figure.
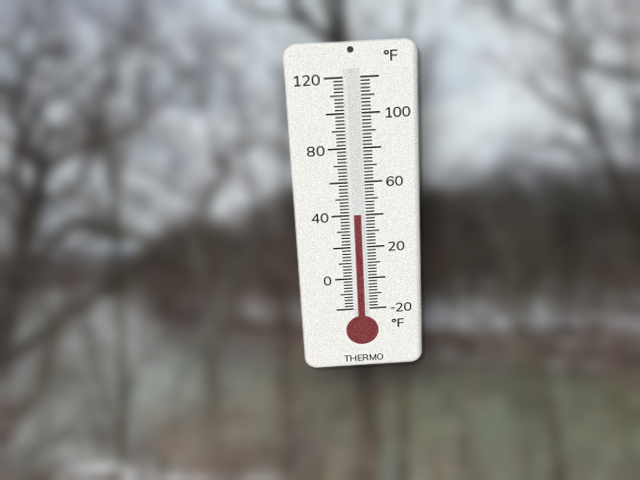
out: 40 °F
